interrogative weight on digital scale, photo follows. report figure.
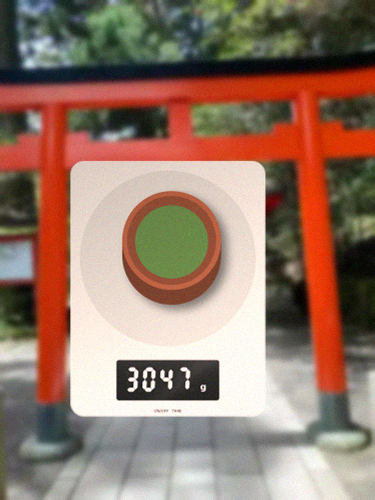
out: 3047 g
